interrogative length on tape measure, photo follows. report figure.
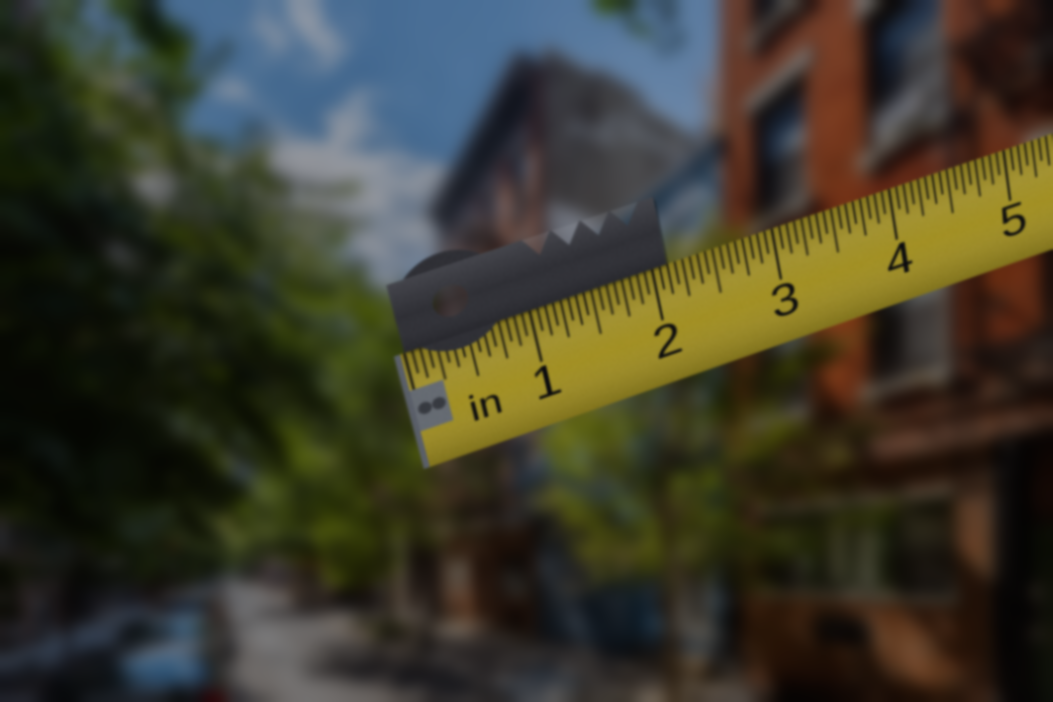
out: 2.125 in
